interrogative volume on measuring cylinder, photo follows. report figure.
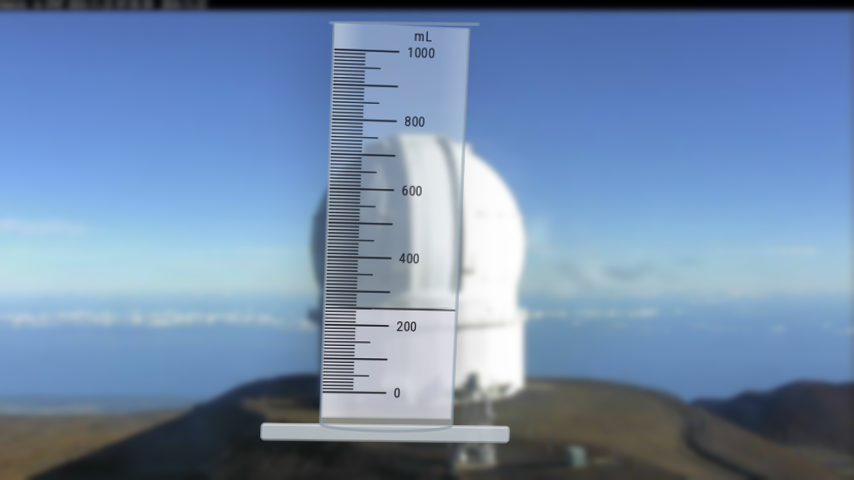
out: 250 mL
